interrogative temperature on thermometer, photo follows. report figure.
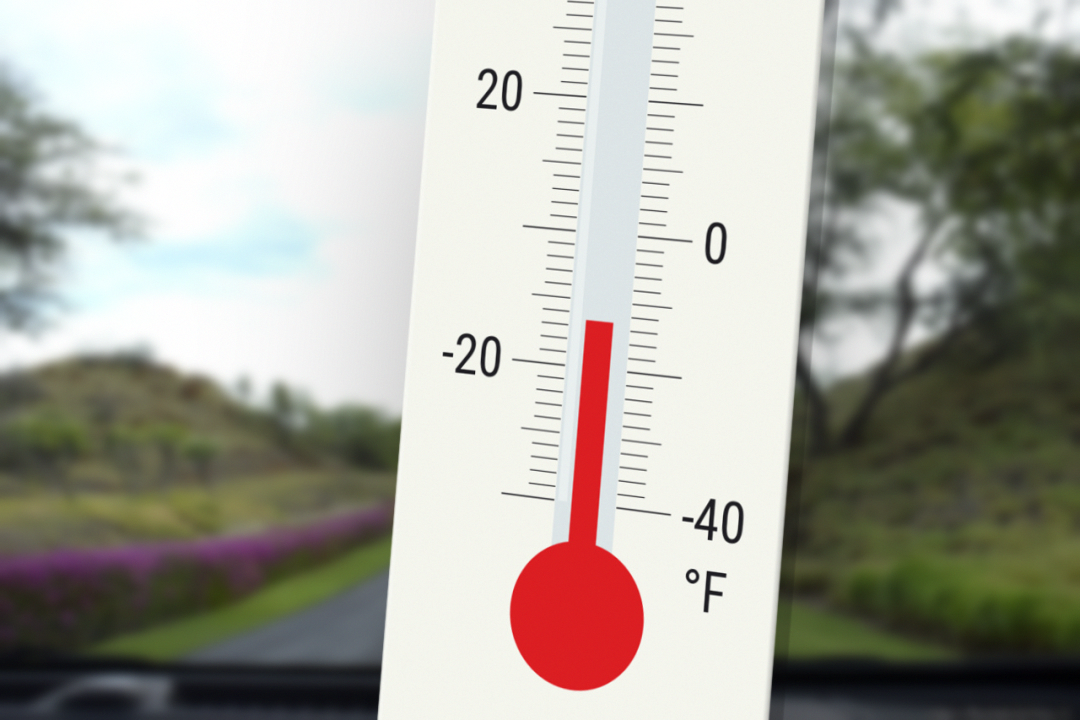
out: -13 °F
